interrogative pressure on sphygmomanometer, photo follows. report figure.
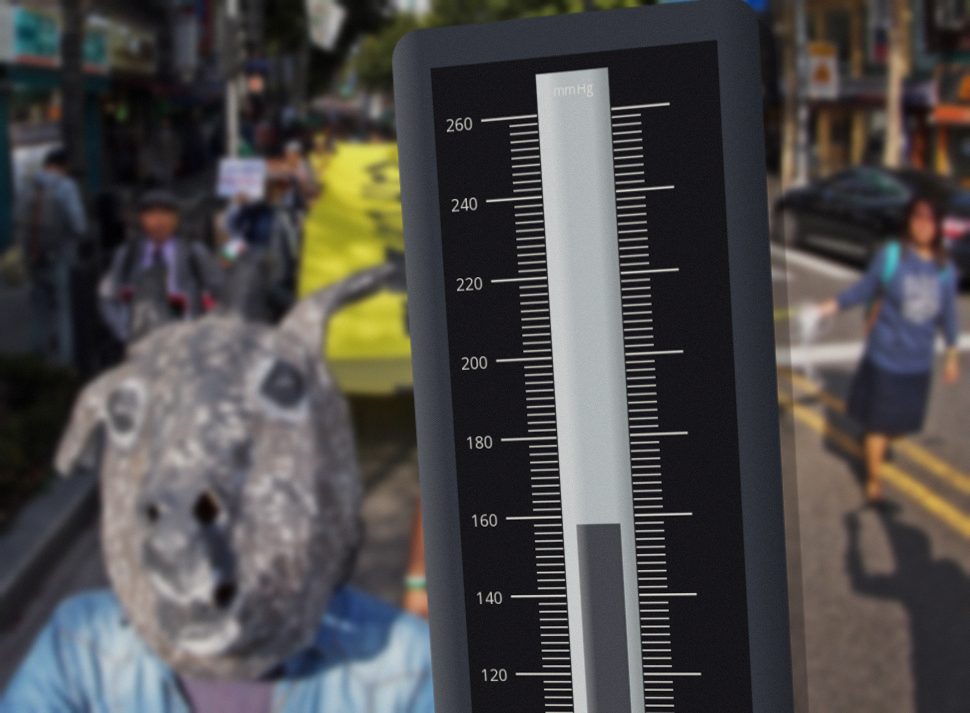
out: 158 mmHg
